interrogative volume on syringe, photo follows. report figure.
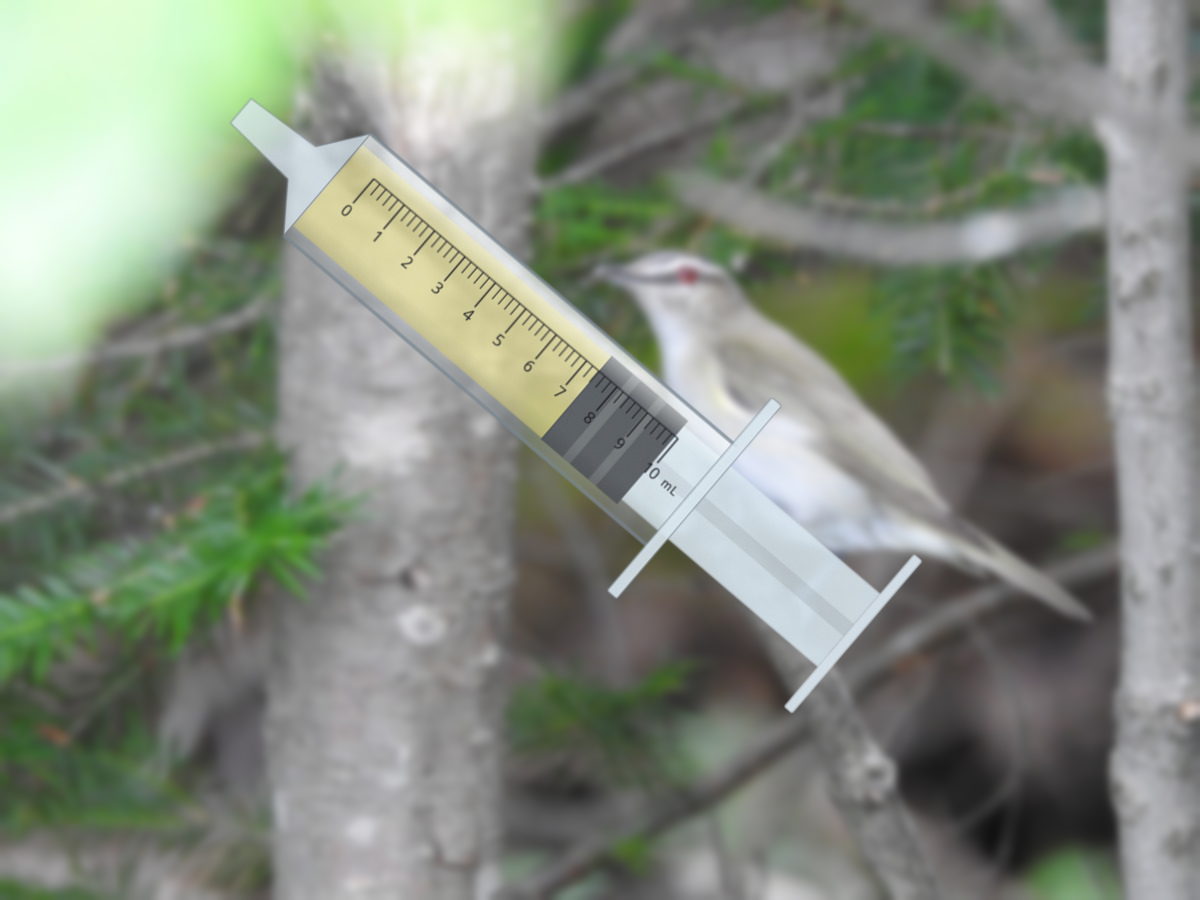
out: 7.4 mL
